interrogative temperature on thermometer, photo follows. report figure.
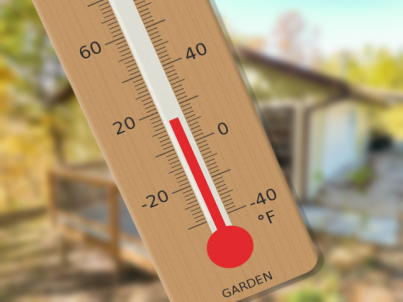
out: 14 °F
